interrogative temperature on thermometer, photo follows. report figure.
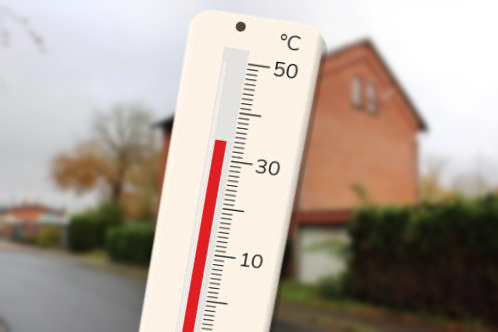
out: 34 °C
